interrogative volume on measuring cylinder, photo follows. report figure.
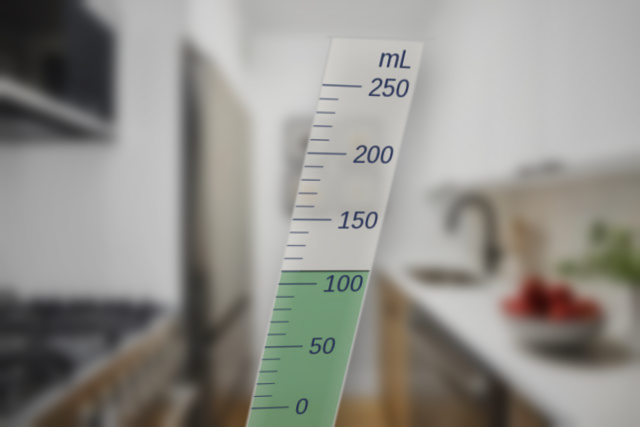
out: 110 mL
